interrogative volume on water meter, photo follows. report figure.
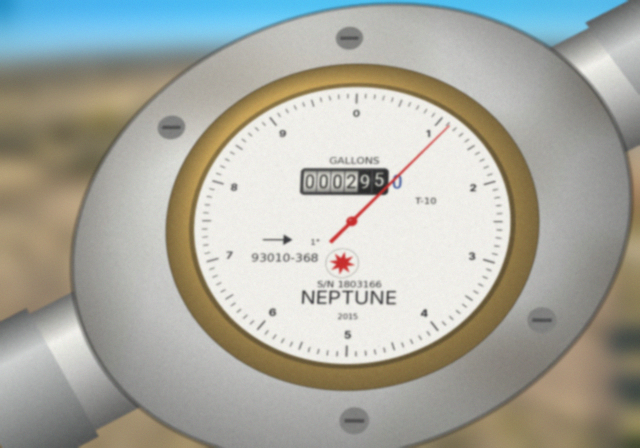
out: 2951.1 gal
